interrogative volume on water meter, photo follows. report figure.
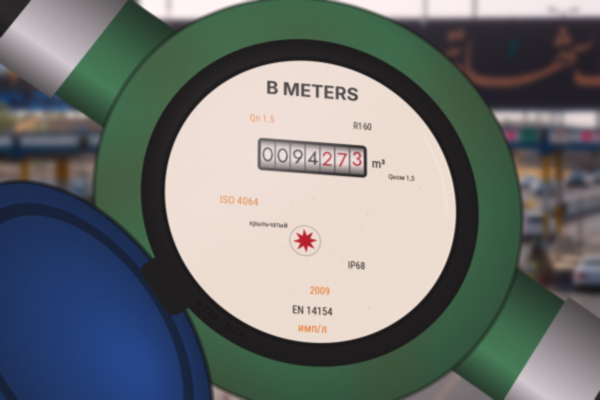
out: 94.273 m³
